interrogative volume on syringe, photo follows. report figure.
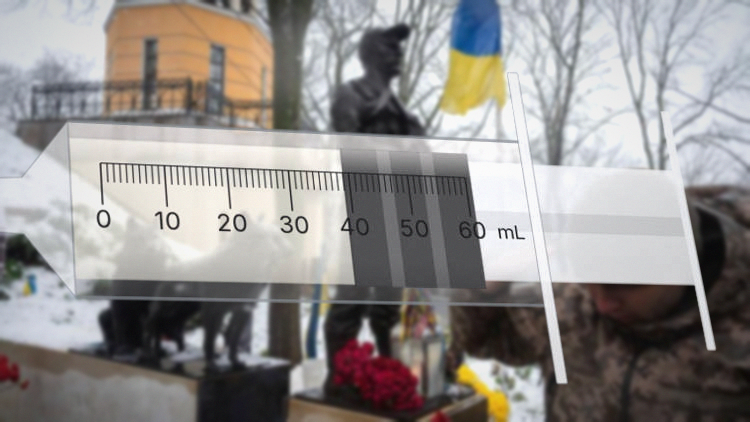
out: 39 mL
